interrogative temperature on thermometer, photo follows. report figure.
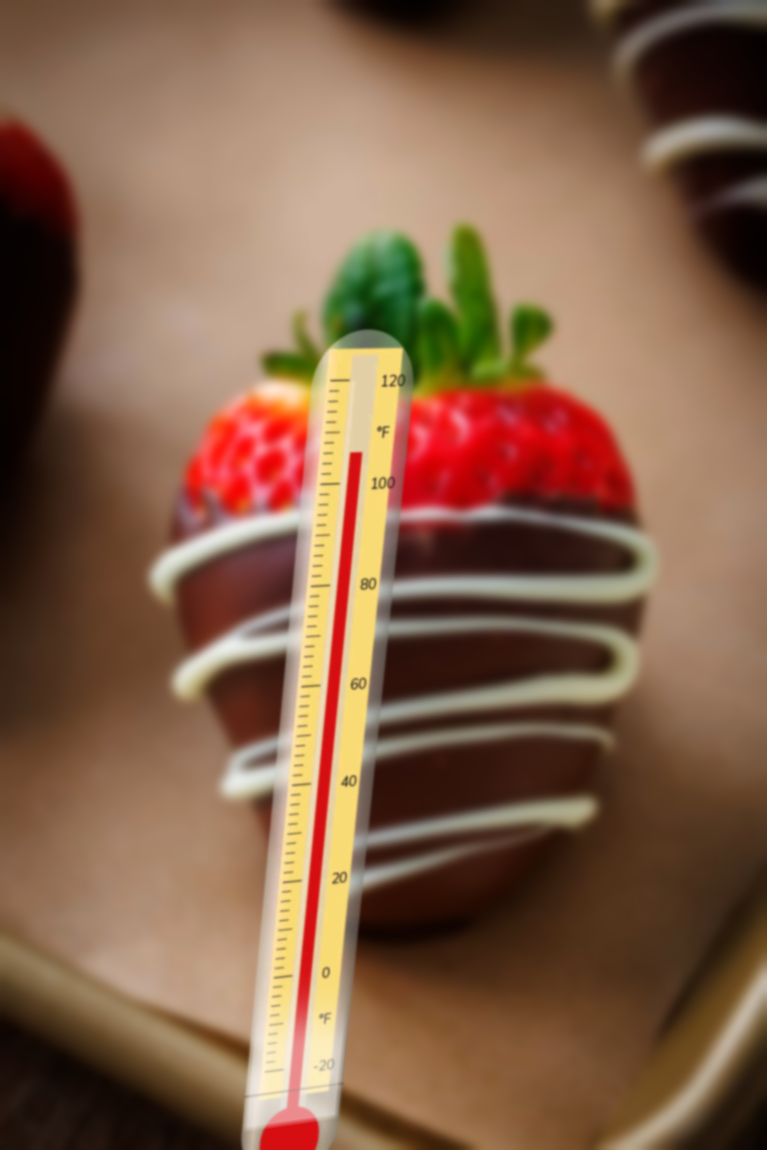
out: 106 °F
